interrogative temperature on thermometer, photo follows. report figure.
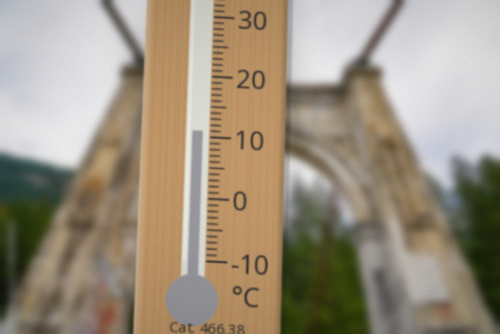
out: 11 °C
